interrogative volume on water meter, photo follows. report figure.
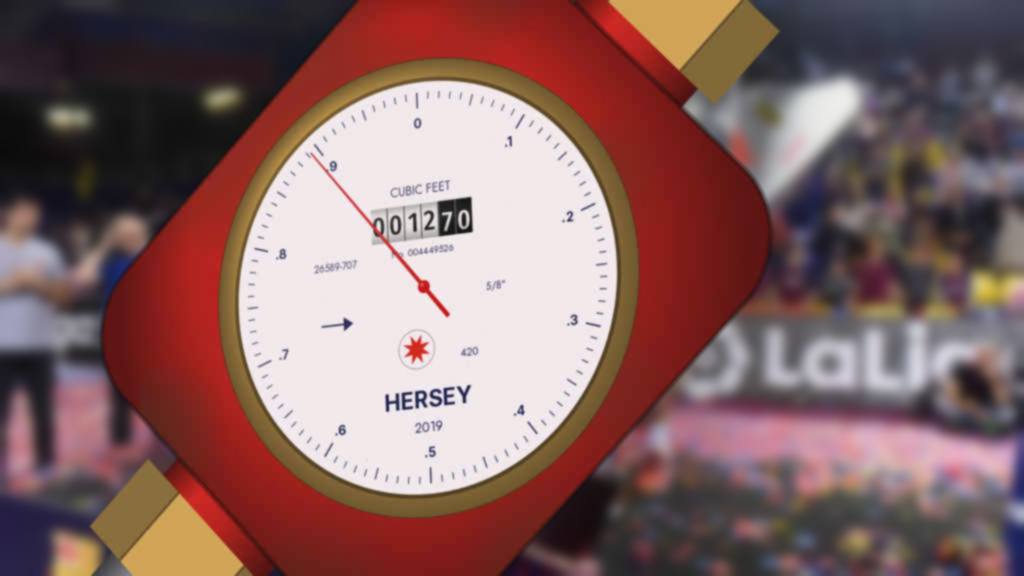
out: 1269.89 ft³
